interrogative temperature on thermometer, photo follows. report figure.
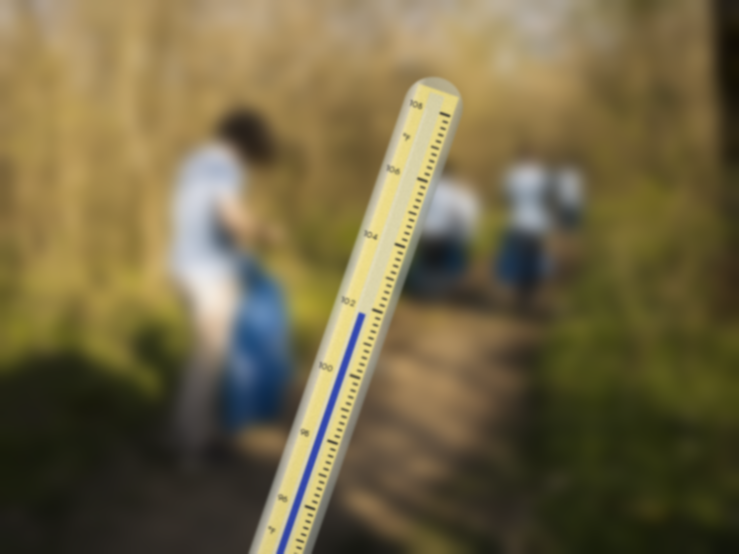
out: 101.8 °F
